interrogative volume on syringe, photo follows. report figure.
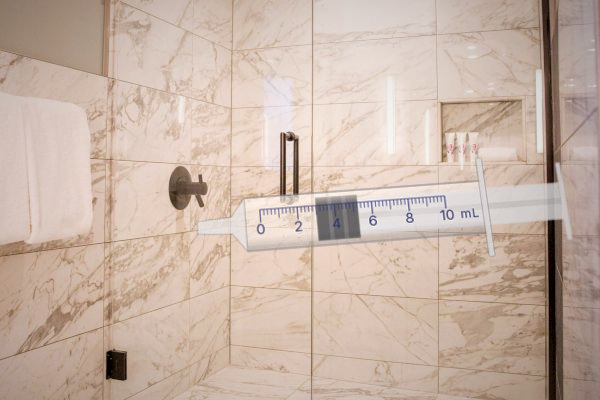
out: 3 mL
